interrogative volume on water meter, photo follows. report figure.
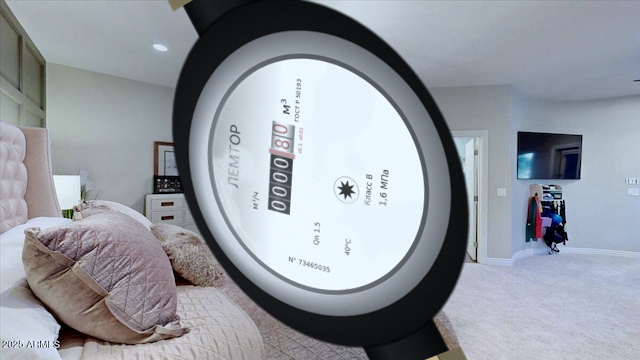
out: 0.80 m³
